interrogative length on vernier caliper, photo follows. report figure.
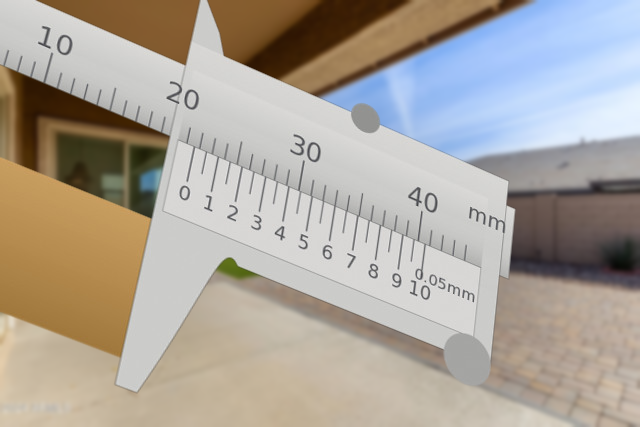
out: 21.6 mm
